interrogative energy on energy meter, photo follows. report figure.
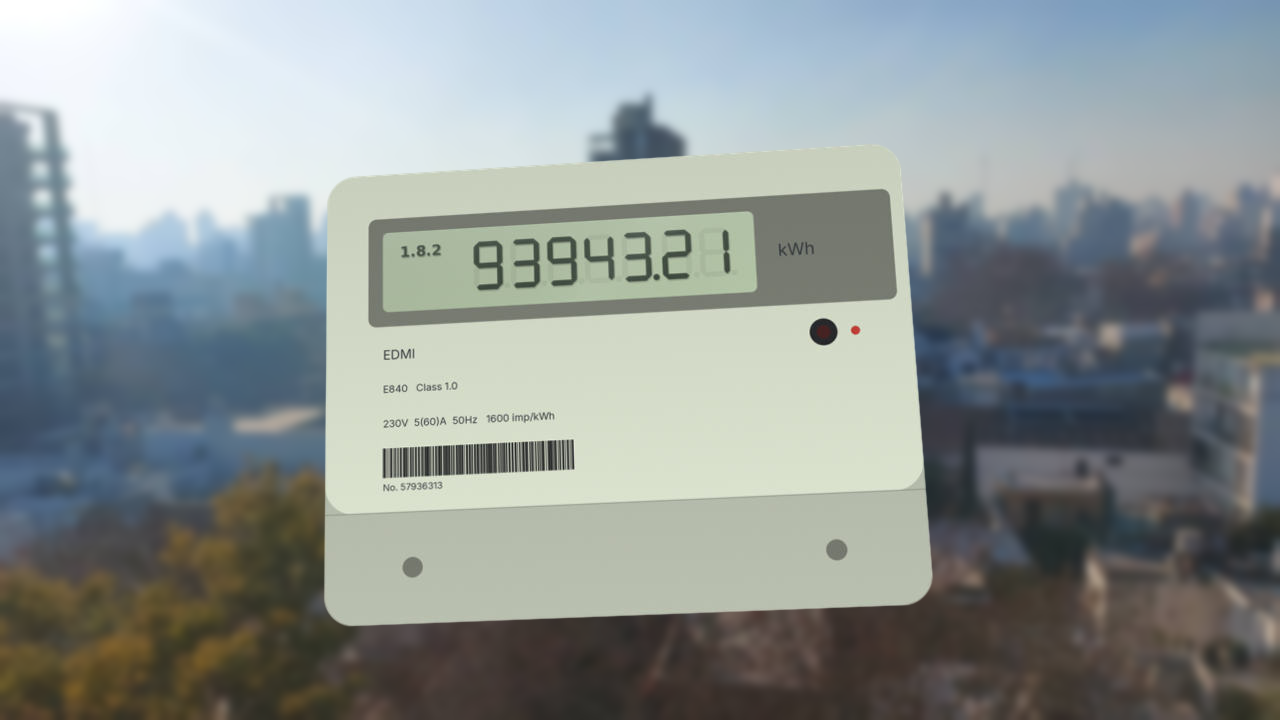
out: 93943.21 kWh
